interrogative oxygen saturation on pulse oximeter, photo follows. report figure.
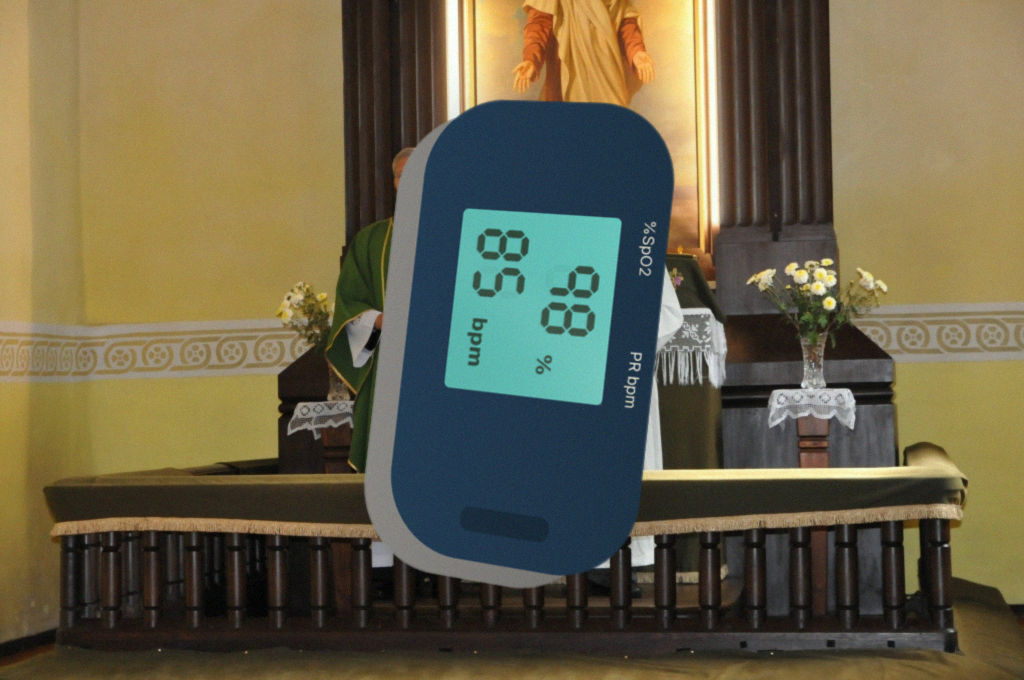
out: 98 %
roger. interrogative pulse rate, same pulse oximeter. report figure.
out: 85 bpm
